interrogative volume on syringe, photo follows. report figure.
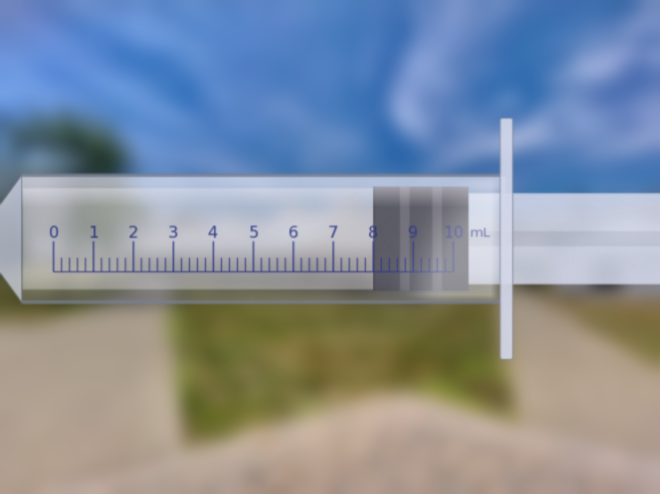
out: 8 mL
